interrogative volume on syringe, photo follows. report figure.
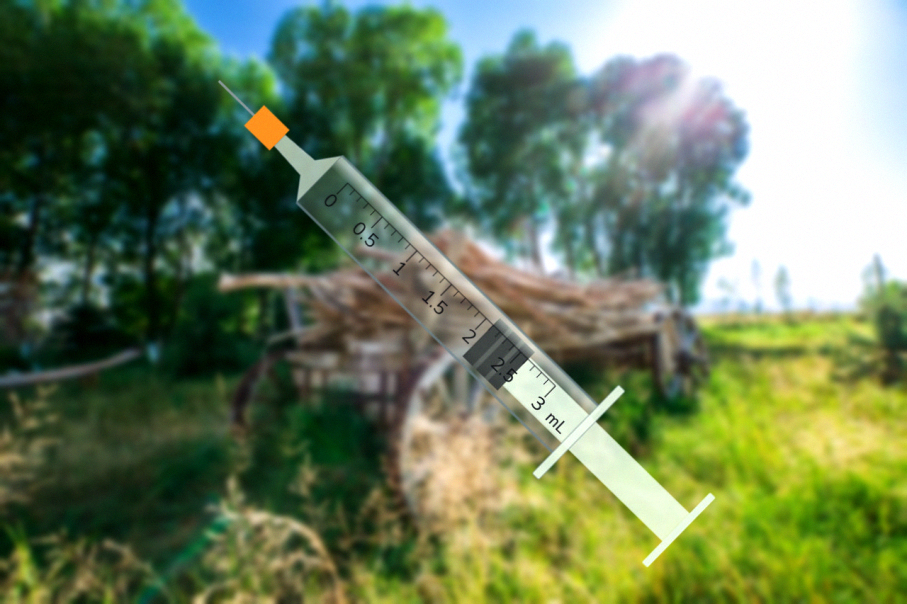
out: 2.1 mL
